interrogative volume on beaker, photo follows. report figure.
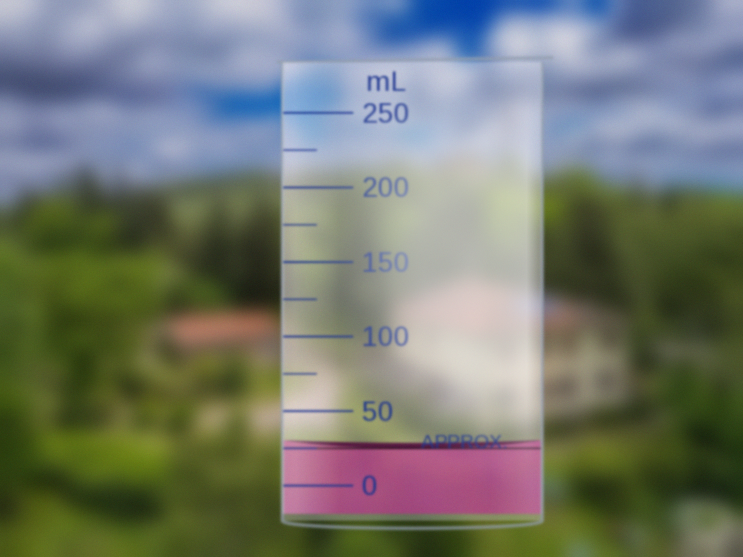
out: 25 mL
